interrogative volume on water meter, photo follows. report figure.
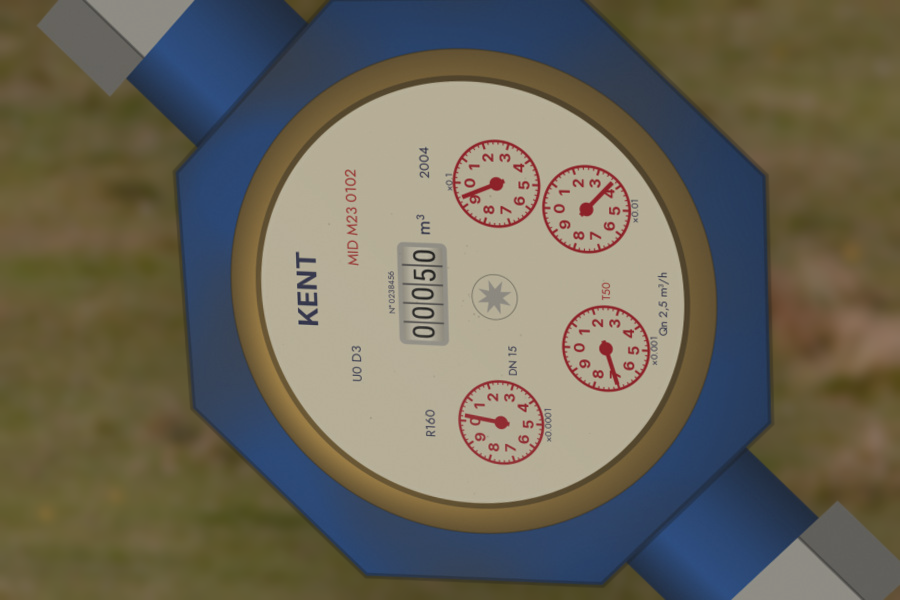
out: 49.9370 m³
